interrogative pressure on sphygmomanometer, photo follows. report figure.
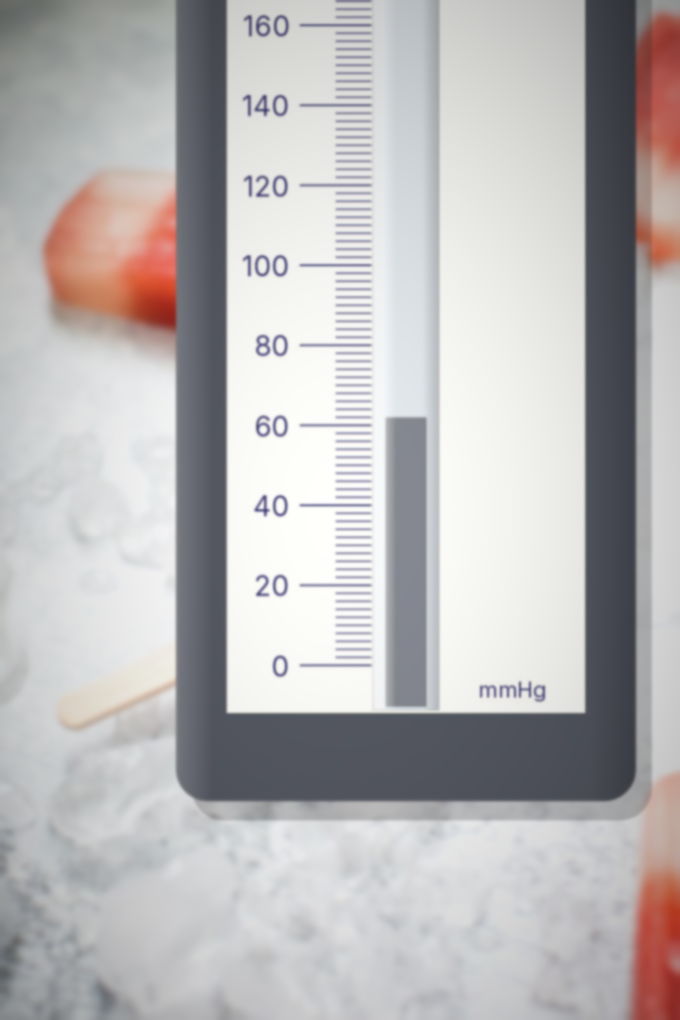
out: 62 mmHg
